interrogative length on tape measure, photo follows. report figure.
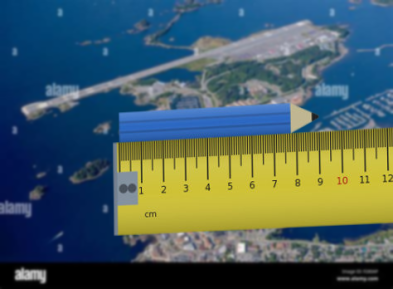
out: 9 cm
